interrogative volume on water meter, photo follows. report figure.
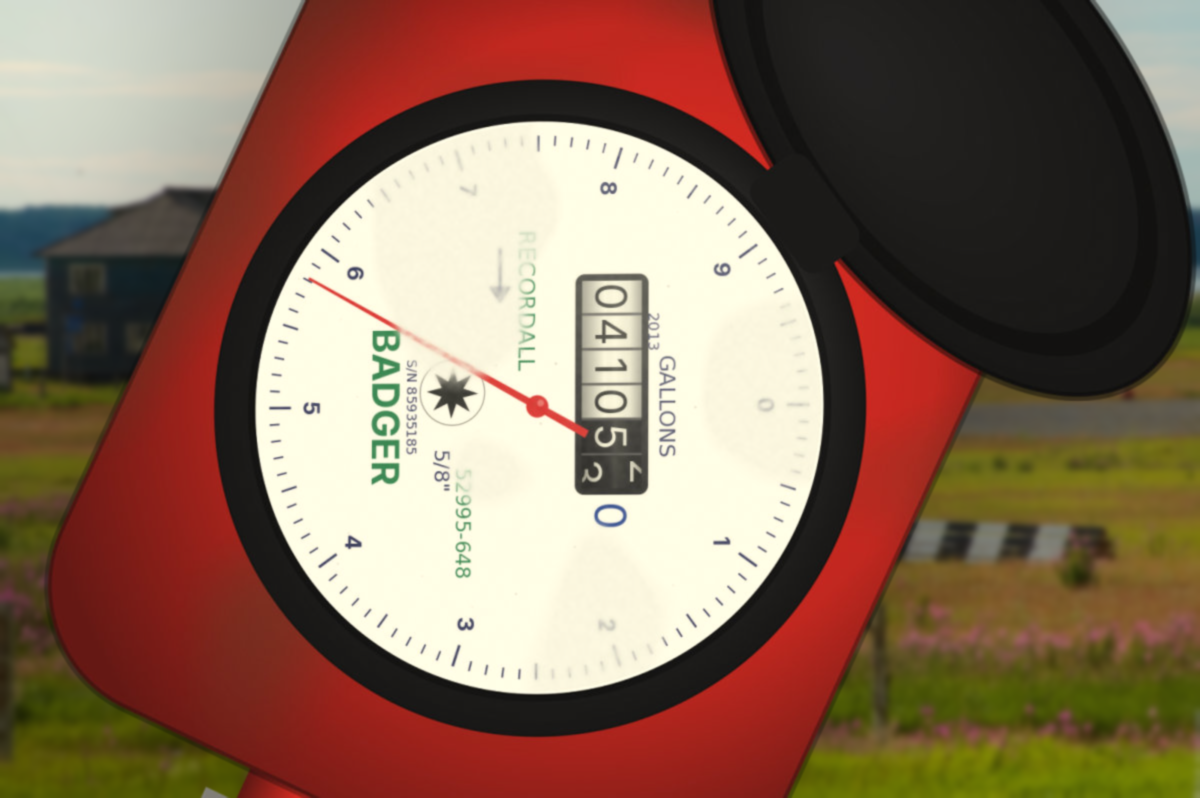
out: 410525.8 gal
